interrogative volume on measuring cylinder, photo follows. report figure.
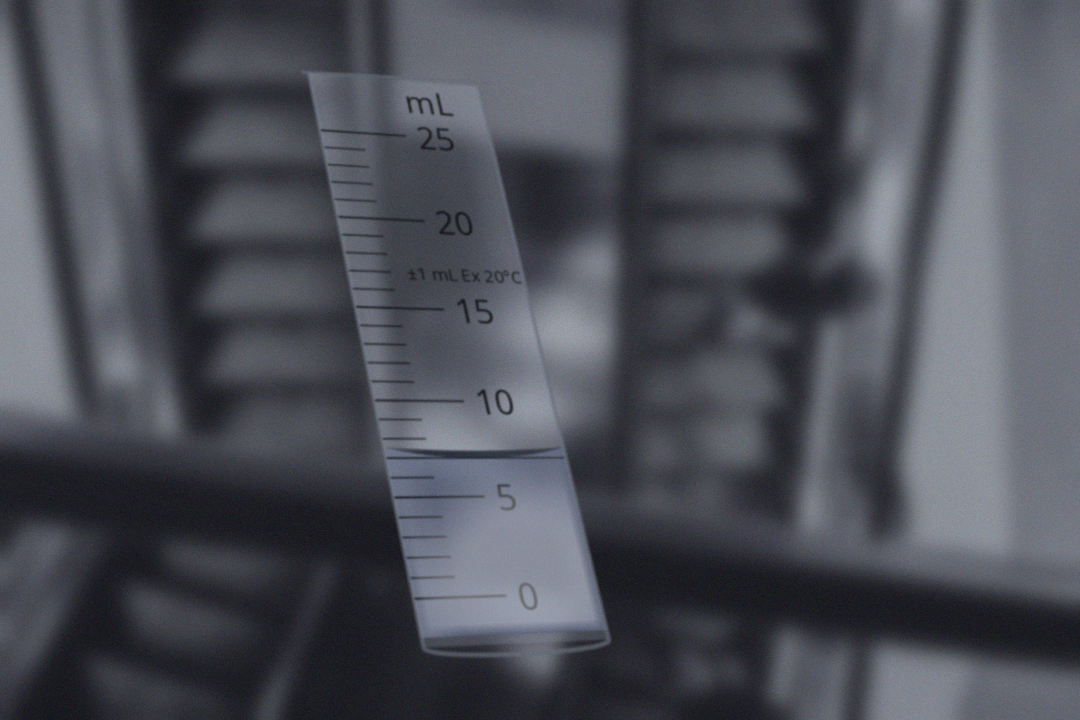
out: 7 mL
